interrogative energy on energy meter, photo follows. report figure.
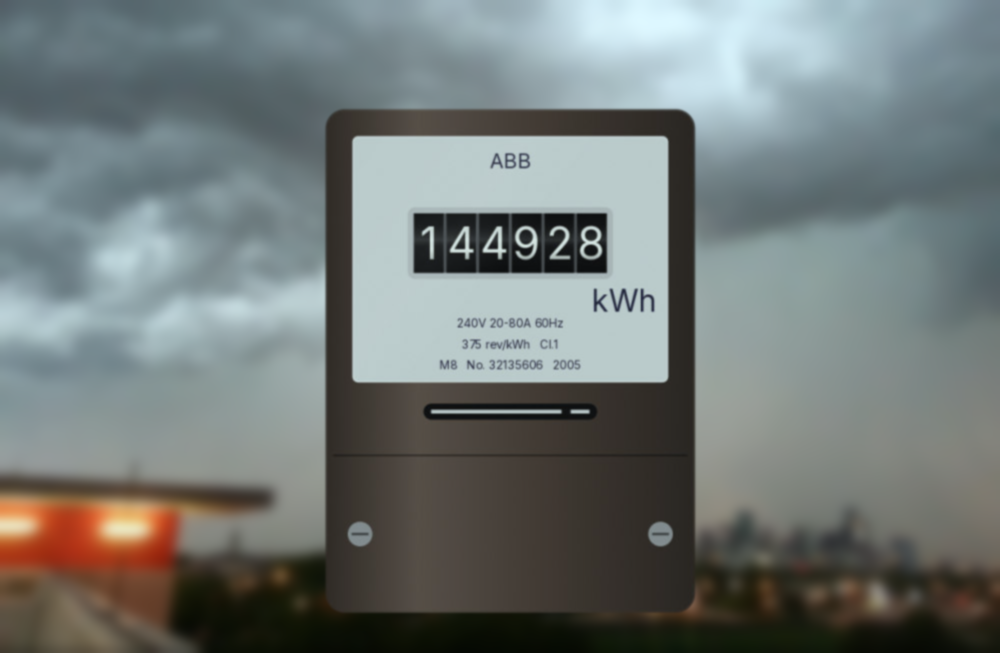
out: 144928 kWh
